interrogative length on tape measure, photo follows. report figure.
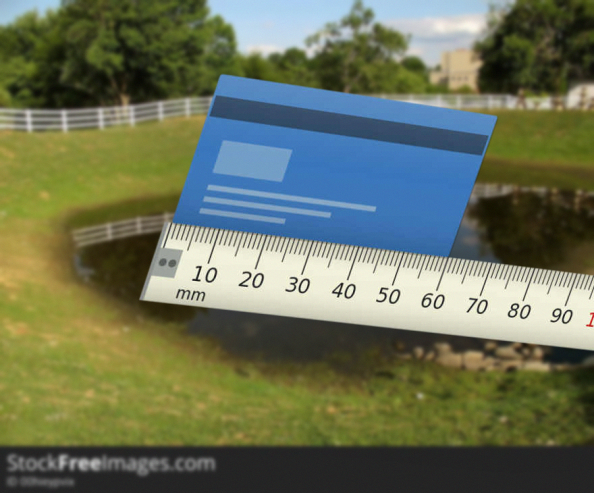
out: 60 mm
